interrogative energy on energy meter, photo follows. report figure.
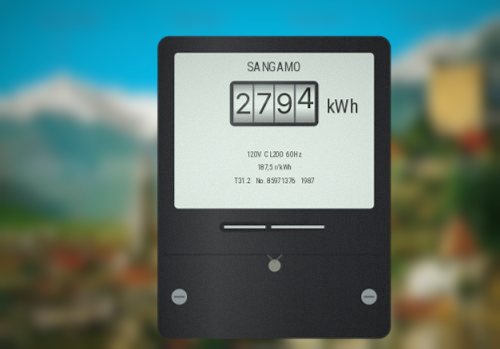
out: 2794 kWh
